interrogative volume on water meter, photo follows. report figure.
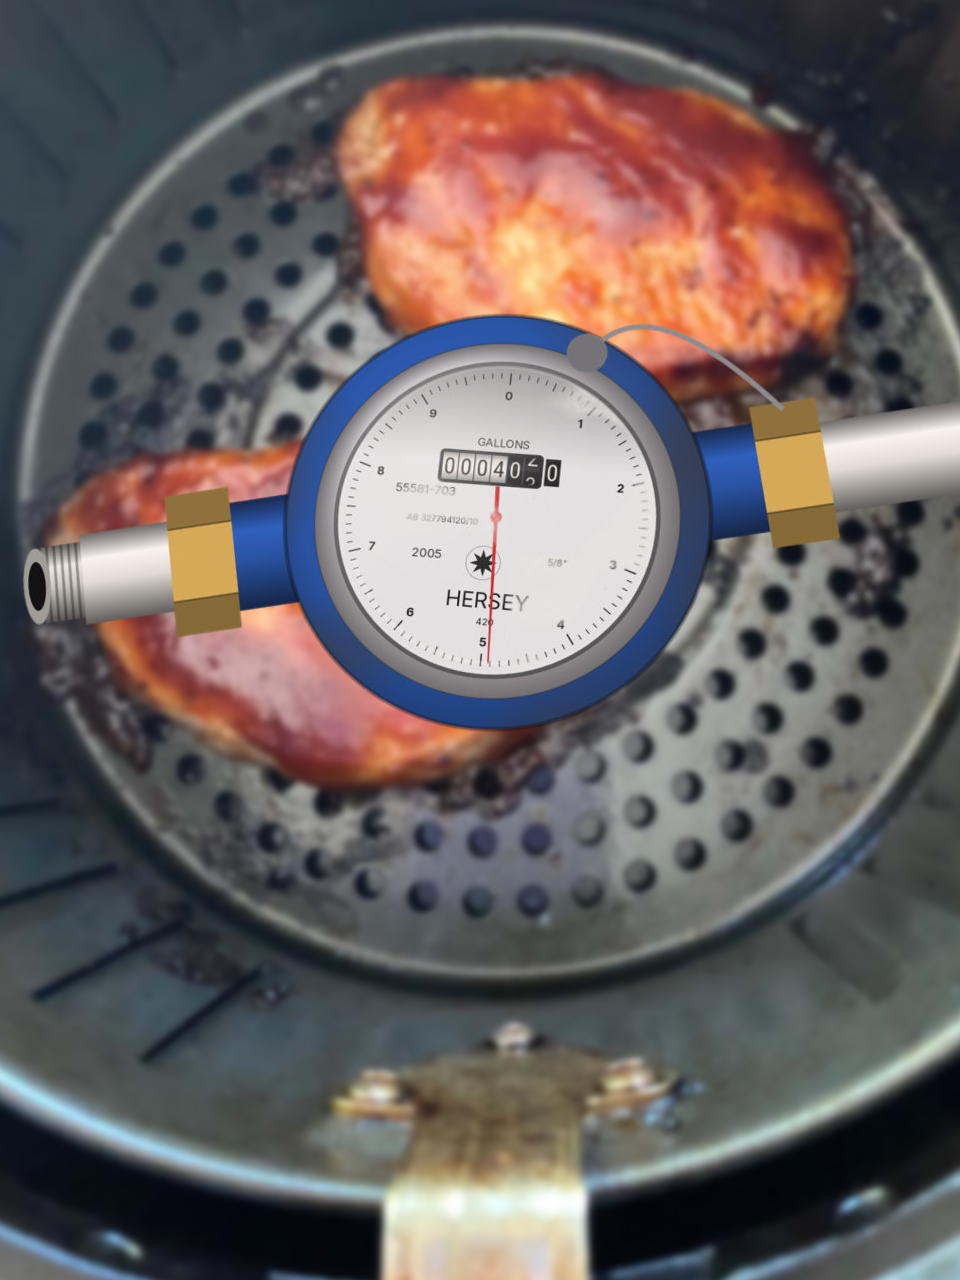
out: 4024.9 gal
